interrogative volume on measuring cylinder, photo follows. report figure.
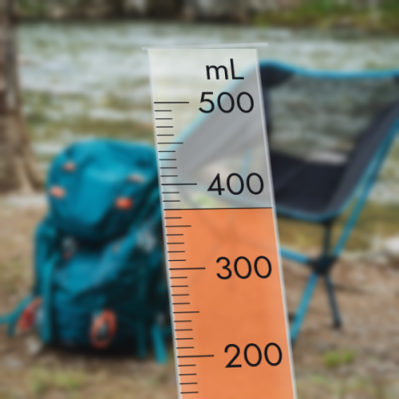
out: 370 mL
